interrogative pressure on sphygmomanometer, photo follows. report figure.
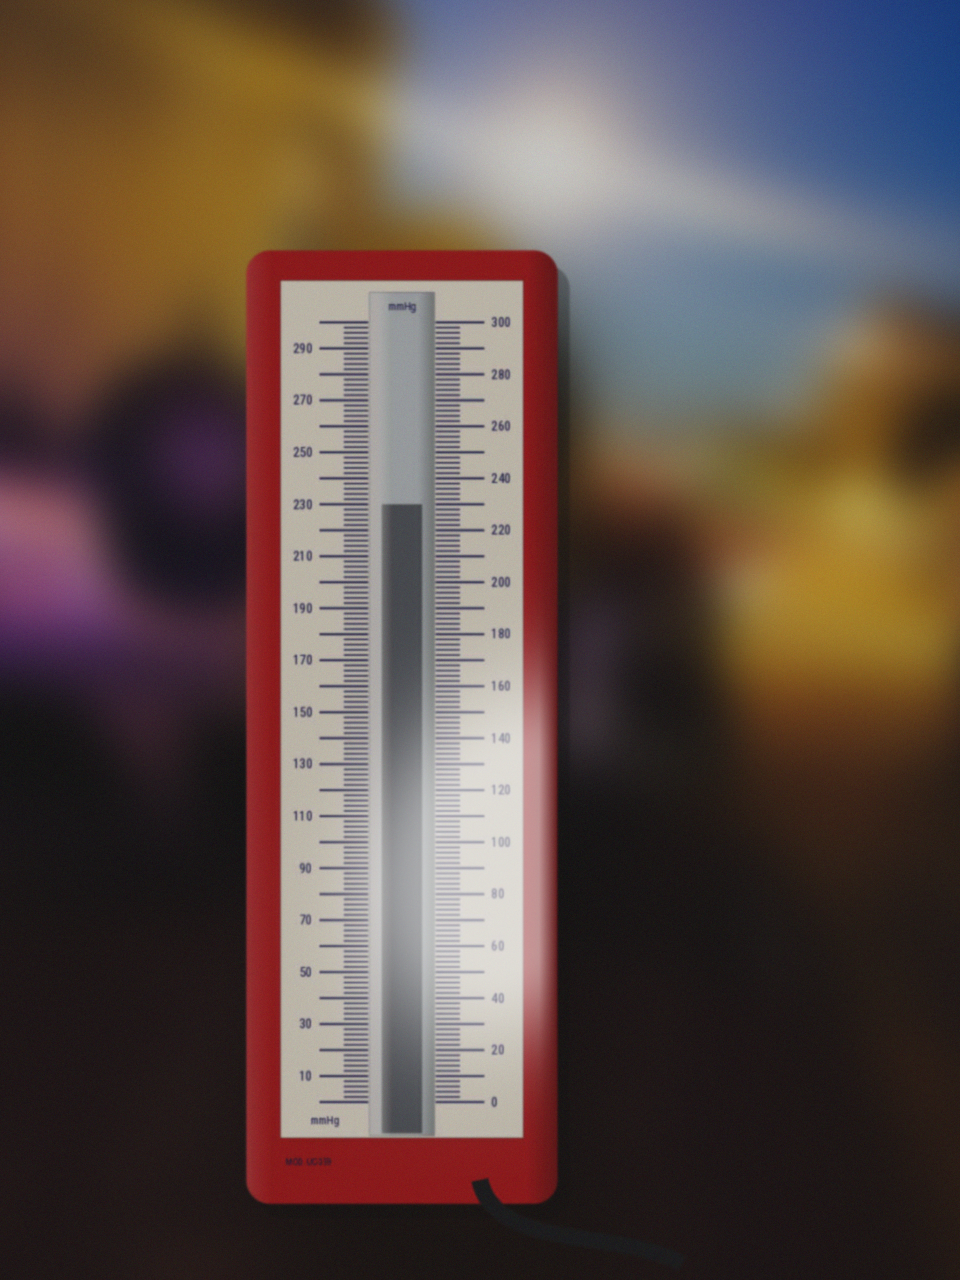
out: 230 mmHg
